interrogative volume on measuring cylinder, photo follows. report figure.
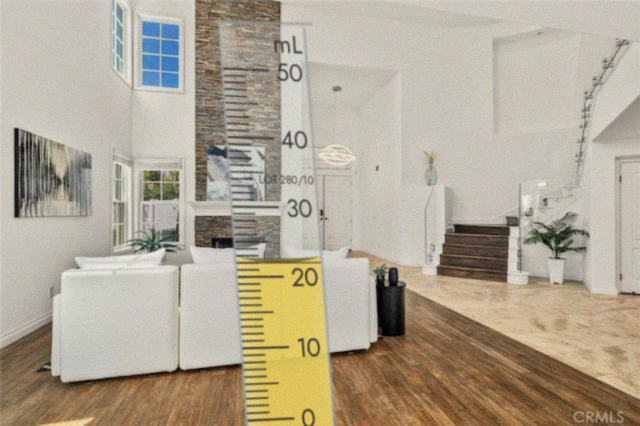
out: 22 mL
